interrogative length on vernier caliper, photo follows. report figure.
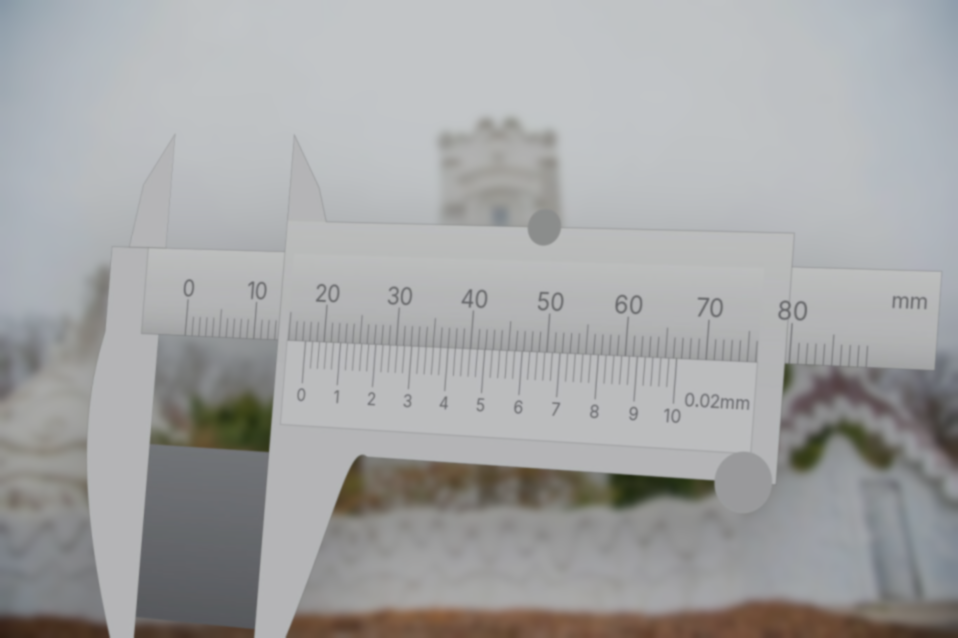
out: 17.4 mm
